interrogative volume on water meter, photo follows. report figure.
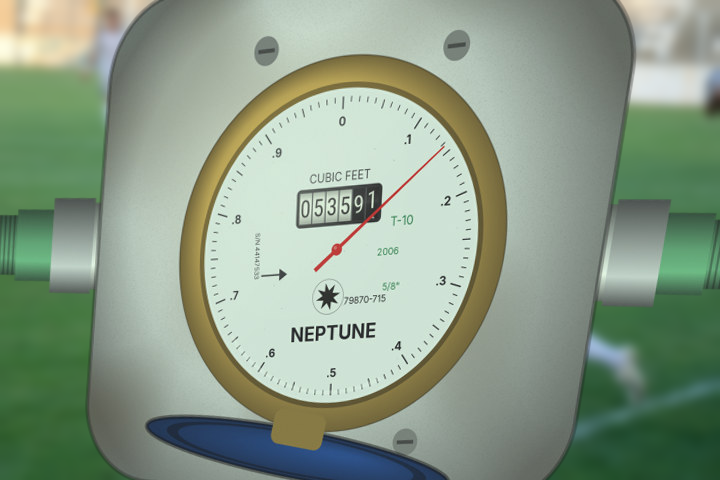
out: 53591.14 ft³
